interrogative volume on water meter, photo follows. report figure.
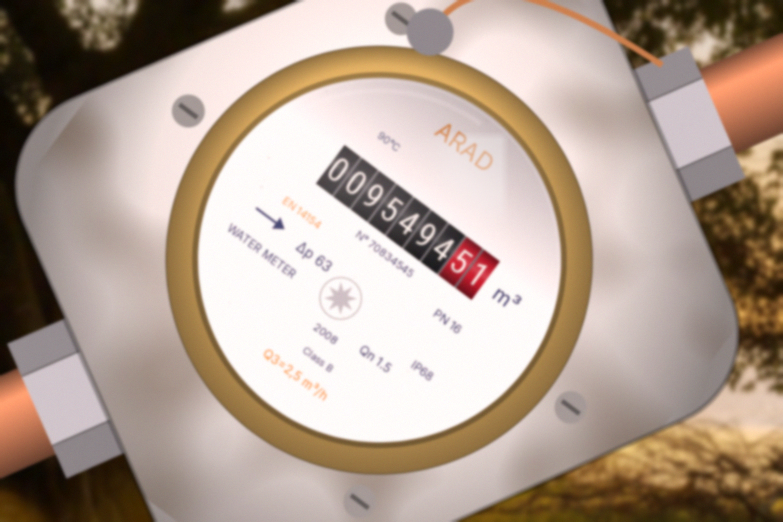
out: 95494.51 m³
